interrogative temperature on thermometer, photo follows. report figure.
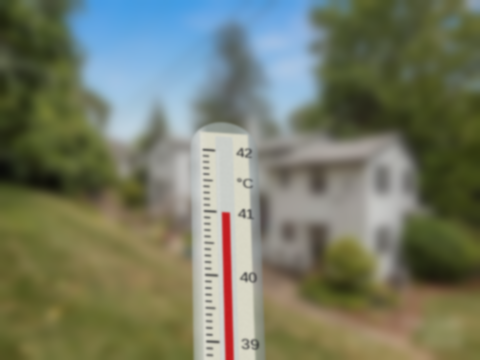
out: 41 °C
